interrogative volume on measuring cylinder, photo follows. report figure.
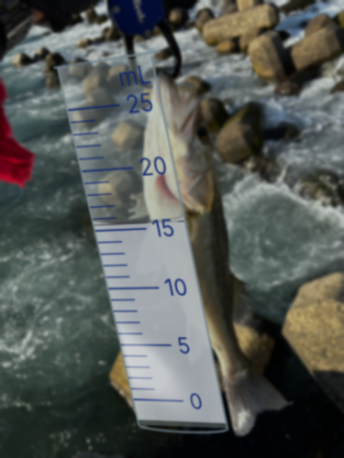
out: 15.5 mL
